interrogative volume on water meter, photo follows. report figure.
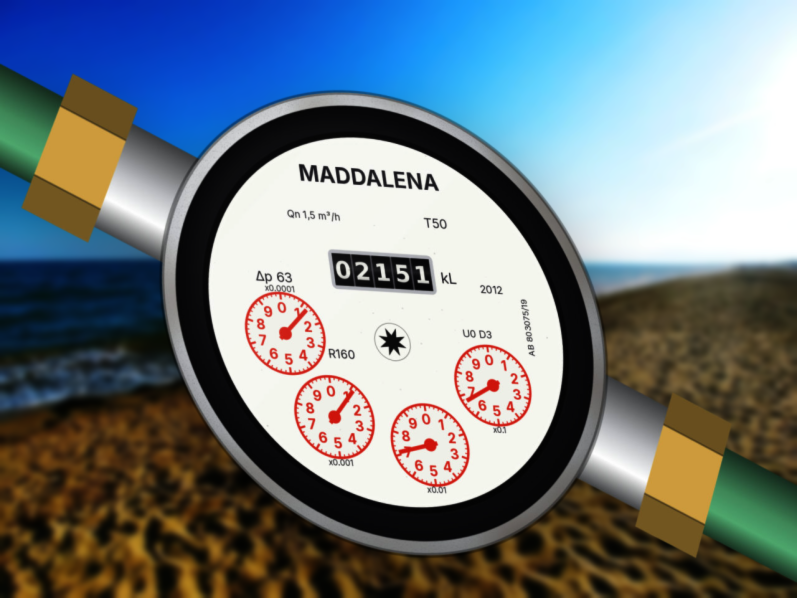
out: 2151.6711 kL
